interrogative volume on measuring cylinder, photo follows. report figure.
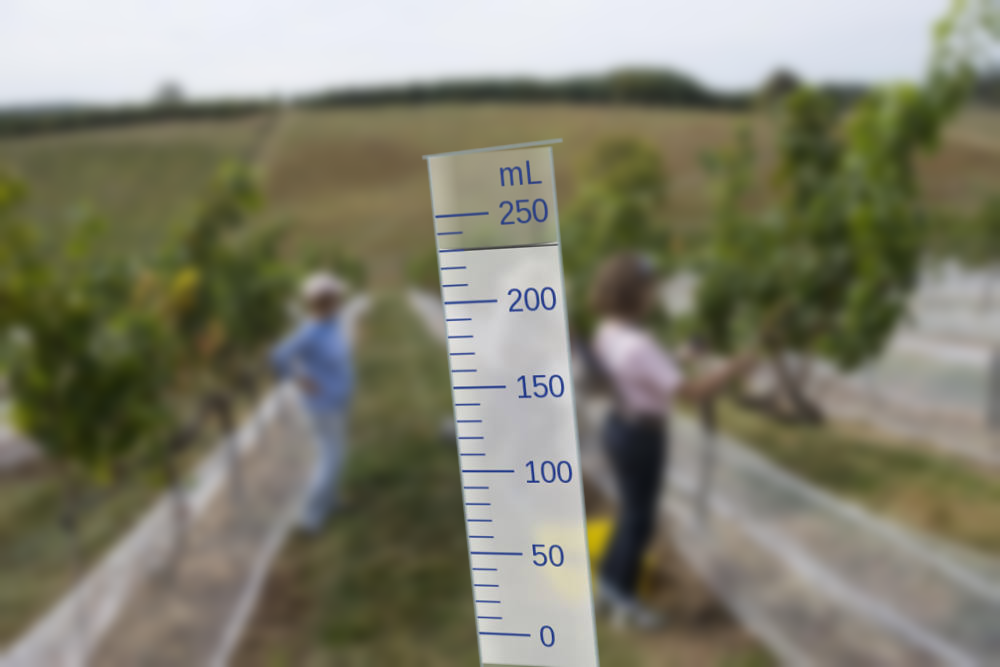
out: 230 mL
